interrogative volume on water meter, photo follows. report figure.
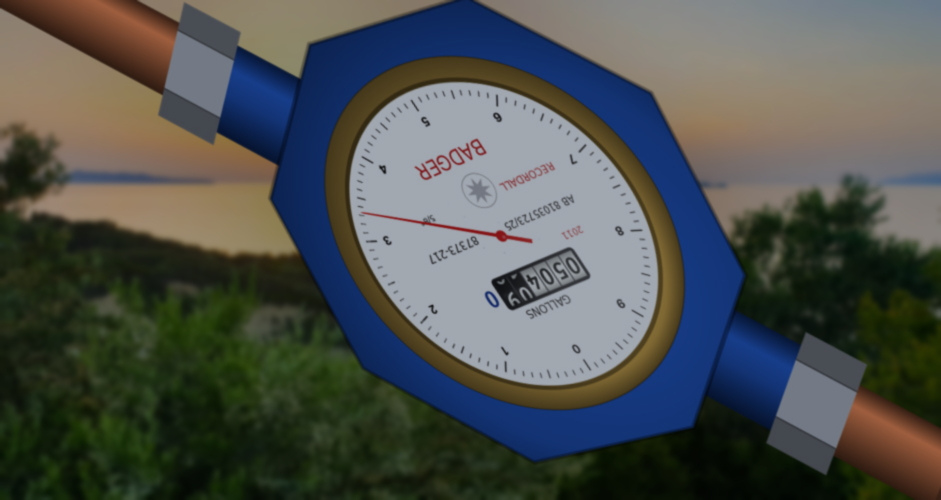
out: 504093.3 gal
